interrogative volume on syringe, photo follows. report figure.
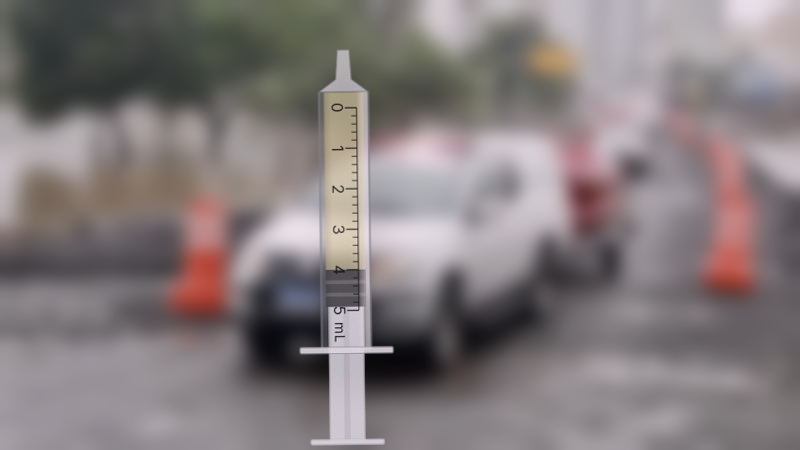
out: 4 mL
